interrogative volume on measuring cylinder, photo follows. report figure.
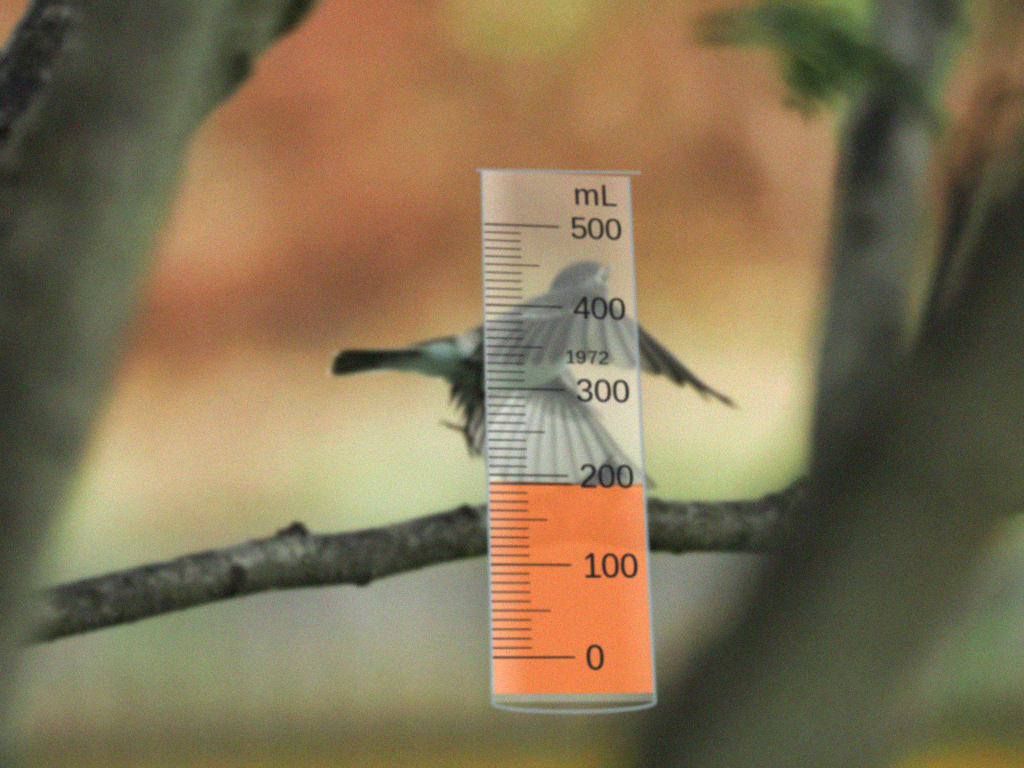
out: 190 mL
